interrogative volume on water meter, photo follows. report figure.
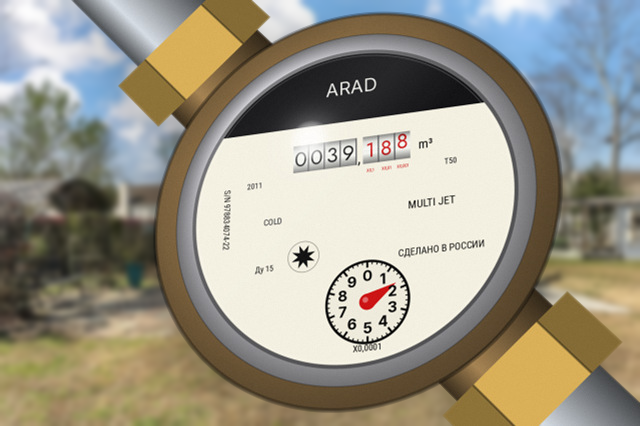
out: 39.1881 m³
